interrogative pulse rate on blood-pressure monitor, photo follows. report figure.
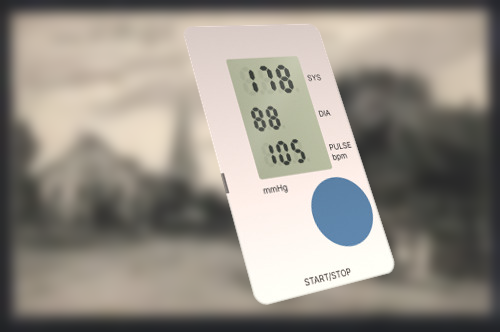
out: 105 bpm
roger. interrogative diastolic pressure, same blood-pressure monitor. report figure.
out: 88 mmHg
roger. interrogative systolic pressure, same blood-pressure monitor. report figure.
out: 178 mmHg
